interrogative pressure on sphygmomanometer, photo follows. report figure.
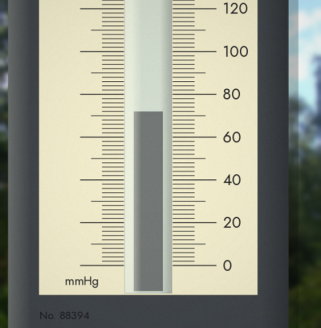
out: 72 mmHg
